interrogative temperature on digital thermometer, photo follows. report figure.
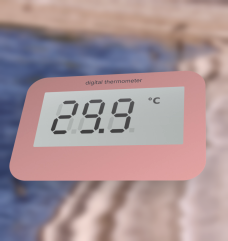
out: 29.9 °C
